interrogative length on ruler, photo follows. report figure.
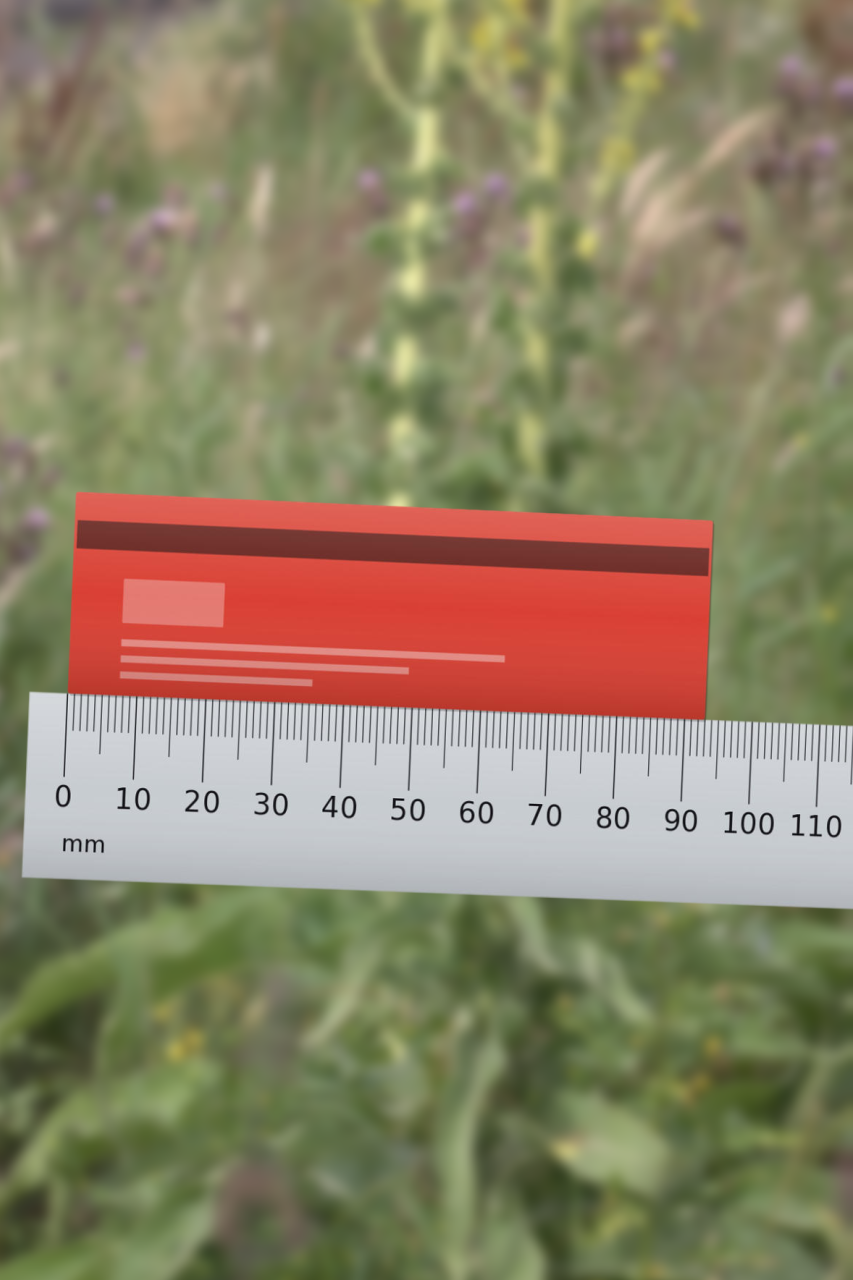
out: 93 mm
